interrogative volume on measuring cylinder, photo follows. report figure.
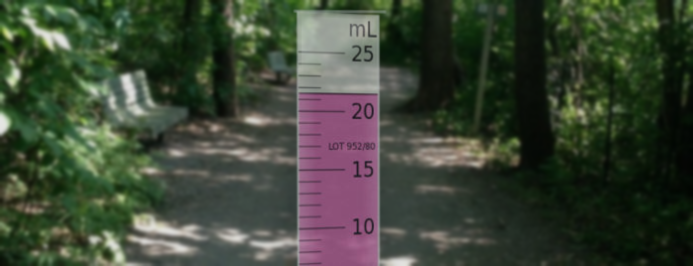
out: 21.5 mL
